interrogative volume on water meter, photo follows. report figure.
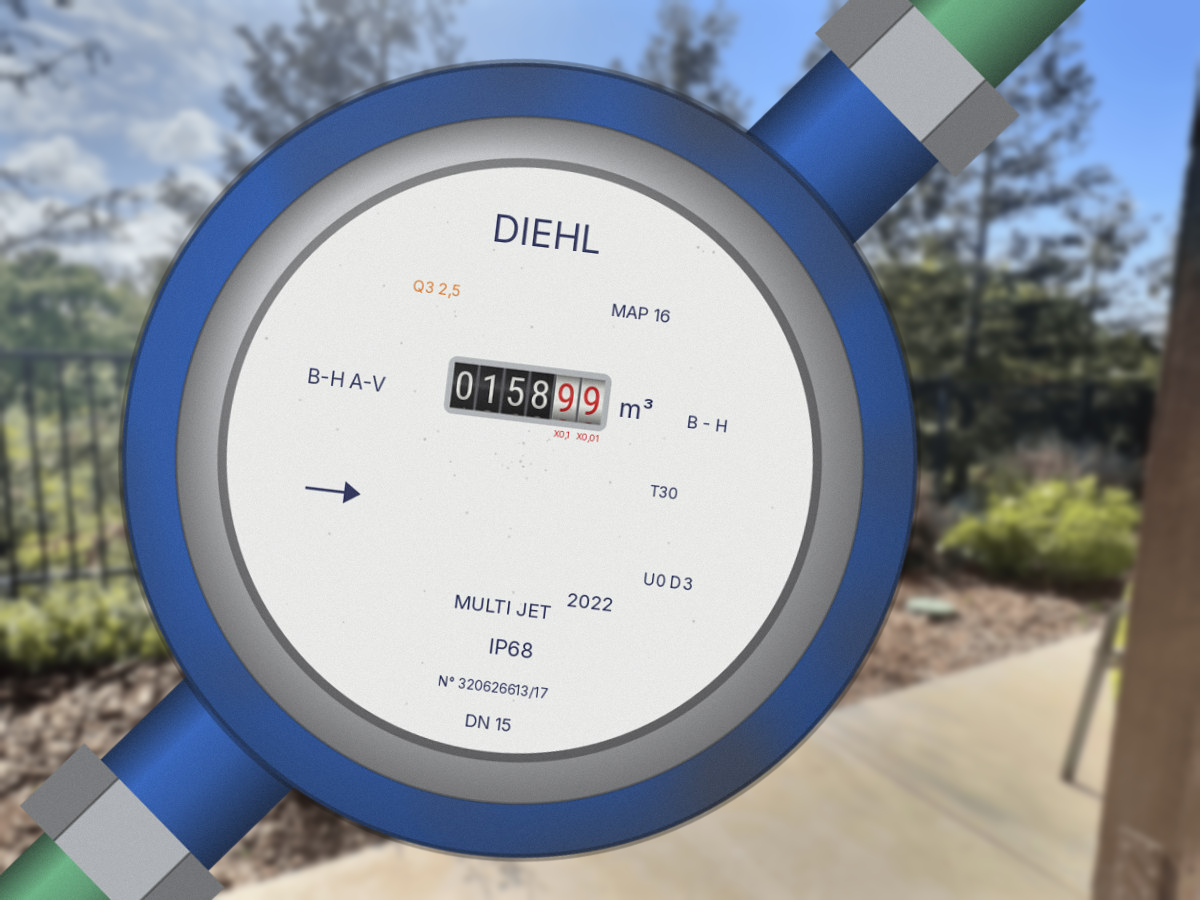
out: 158.99 m³
